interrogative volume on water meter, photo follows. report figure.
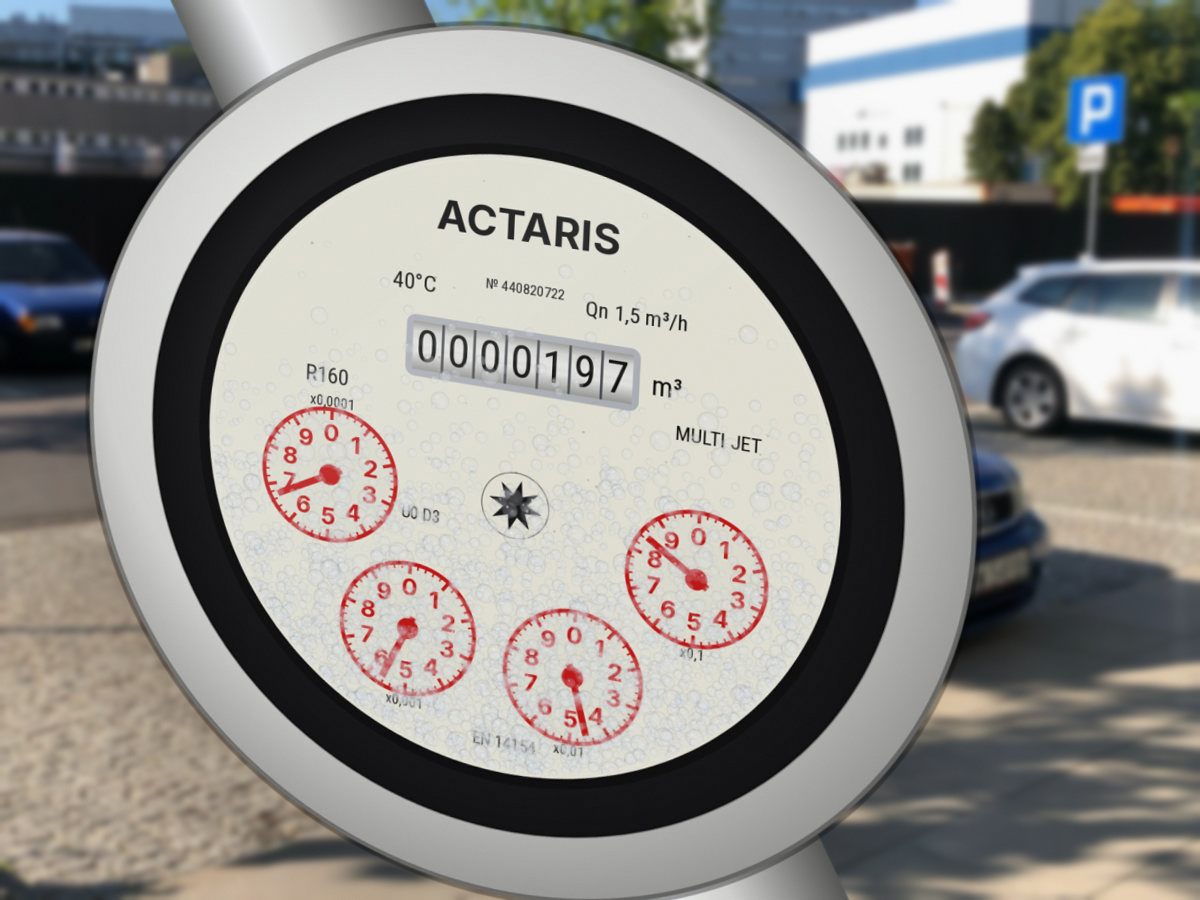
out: 197.8456 m³
